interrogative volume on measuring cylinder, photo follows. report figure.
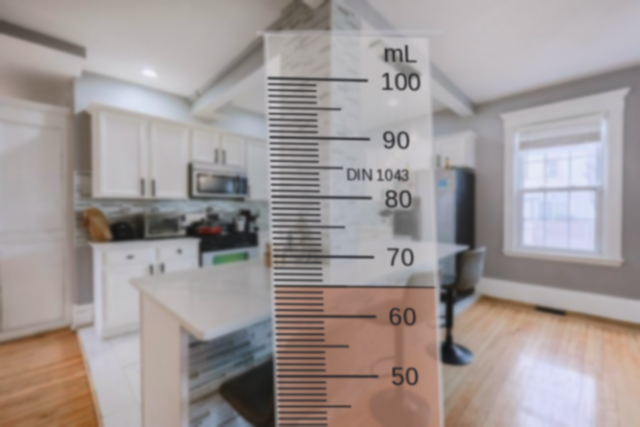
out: 65 mL
